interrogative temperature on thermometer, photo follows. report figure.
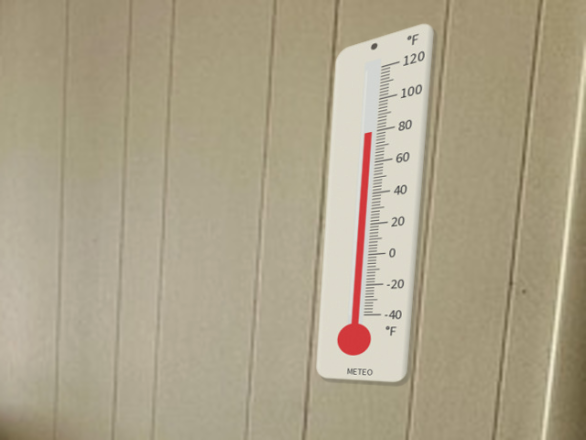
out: 80 °F
